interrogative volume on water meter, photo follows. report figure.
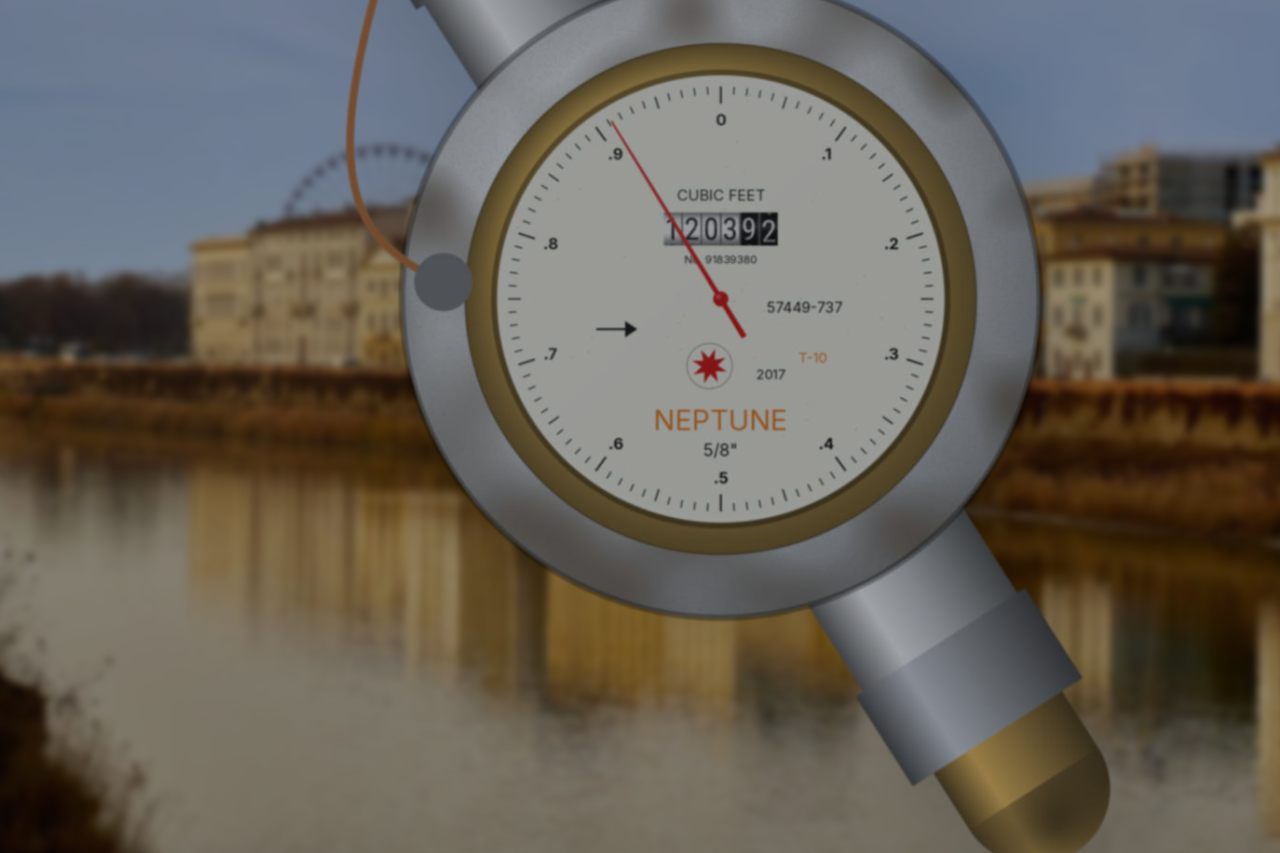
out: 120391.91 ft³
